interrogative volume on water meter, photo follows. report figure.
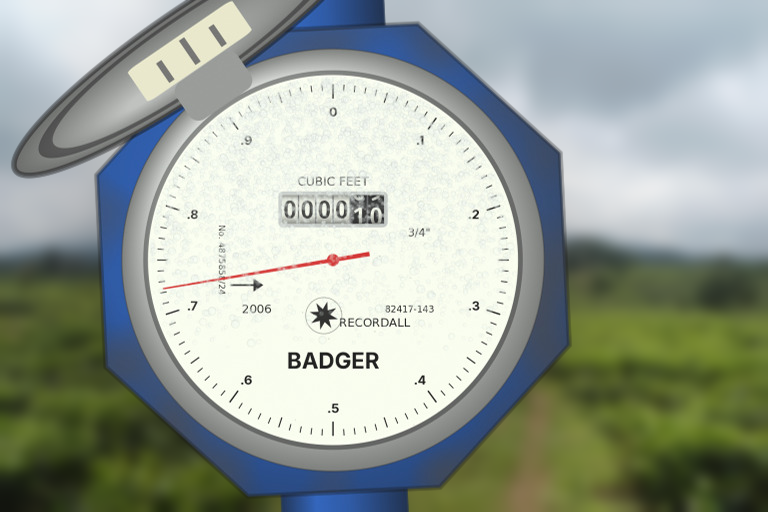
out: 9.72 ft³
